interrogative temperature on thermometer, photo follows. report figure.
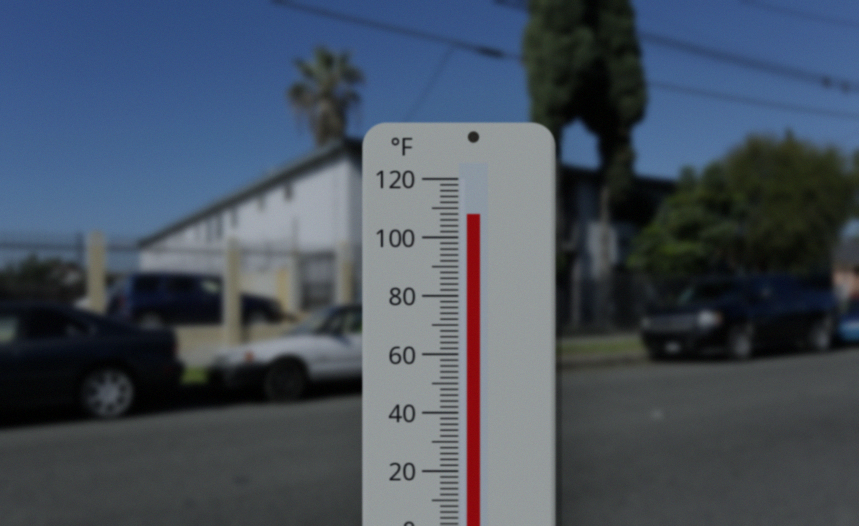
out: 108 °F
